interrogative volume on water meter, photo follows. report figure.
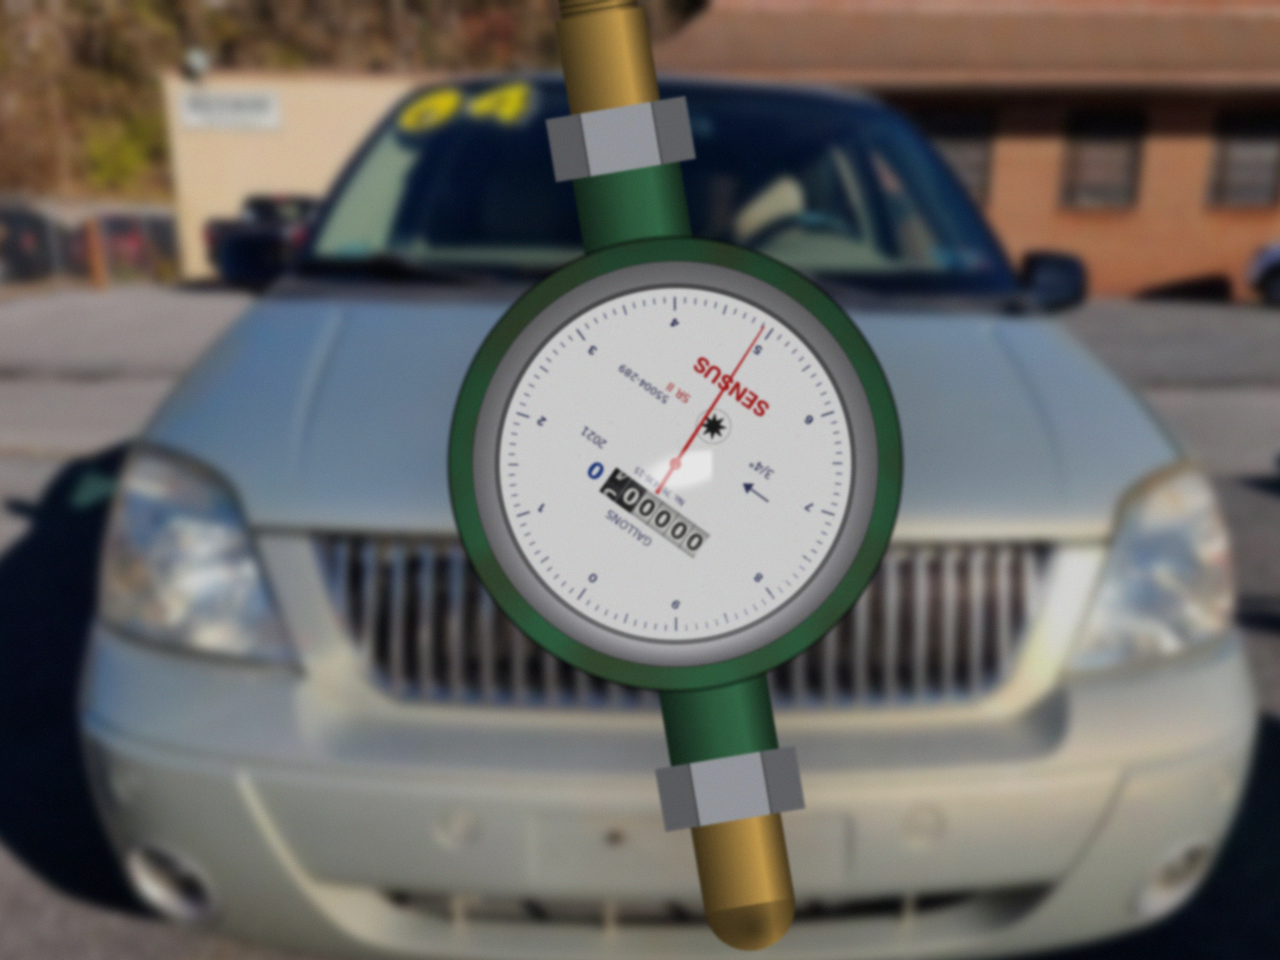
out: 34.9 gal
